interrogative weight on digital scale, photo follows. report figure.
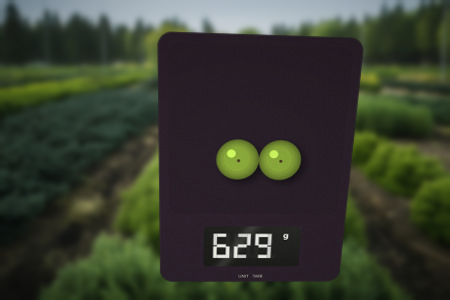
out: 629 g
